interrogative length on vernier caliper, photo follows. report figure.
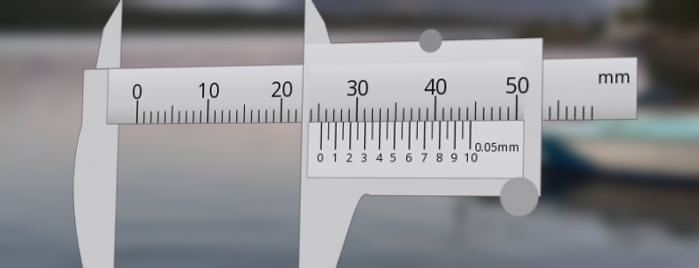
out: 25.4 mm
